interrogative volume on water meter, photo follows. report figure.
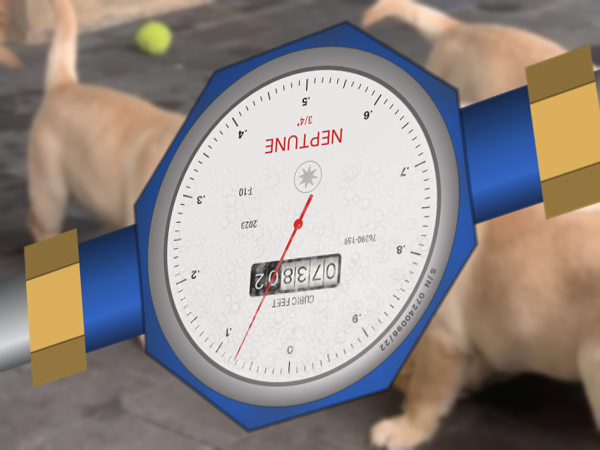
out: 73802.07 ft³
